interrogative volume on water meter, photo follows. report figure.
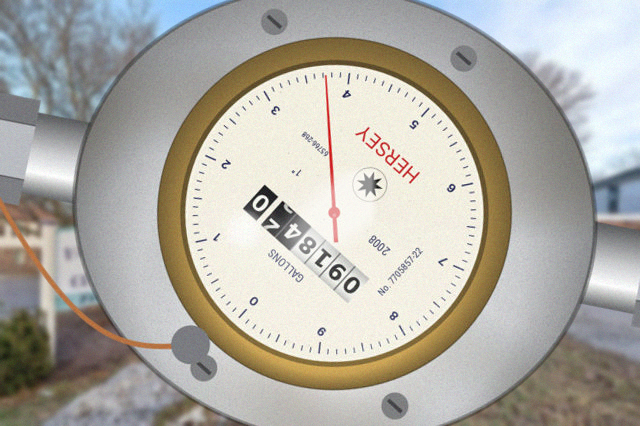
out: 918423.7 gal
